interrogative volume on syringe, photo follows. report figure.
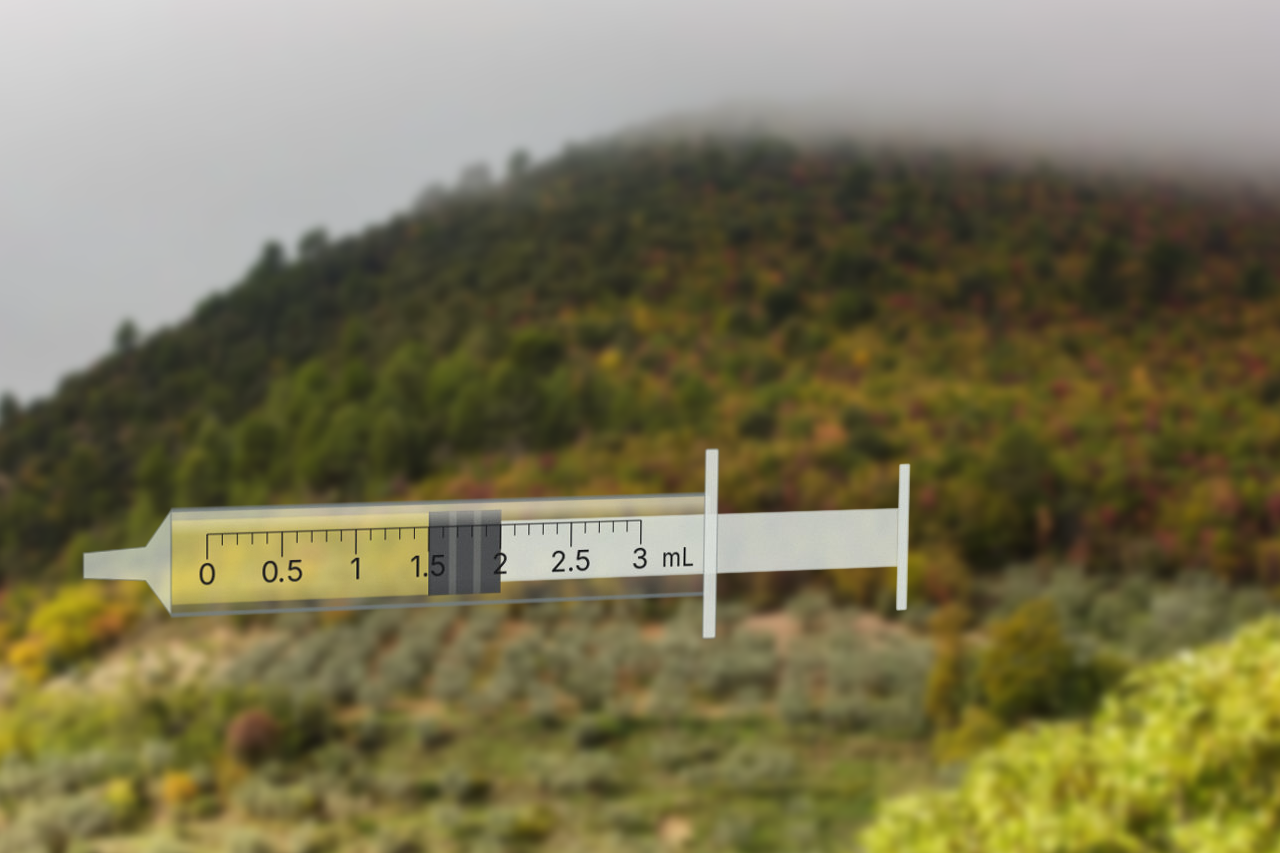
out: 1.5 mL
